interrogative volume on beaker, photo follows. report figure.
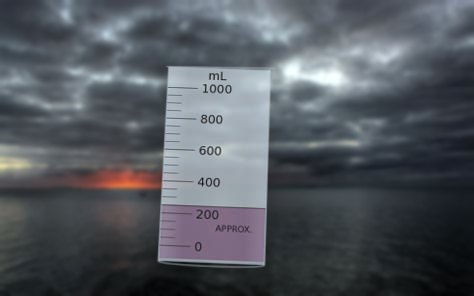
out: 250 mL
